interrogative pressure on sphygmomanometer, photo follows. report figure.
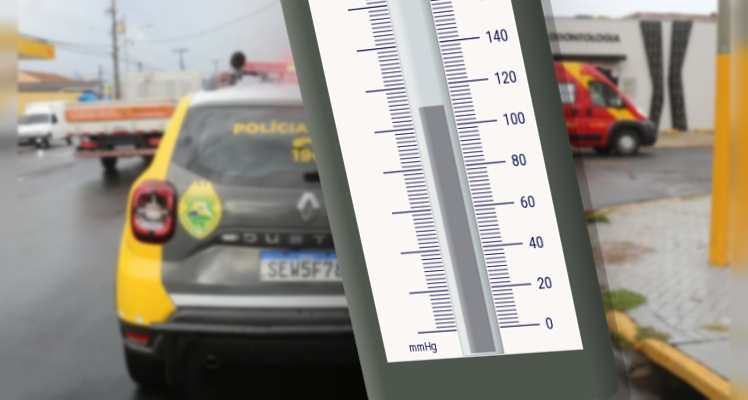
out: 110 mmHg
